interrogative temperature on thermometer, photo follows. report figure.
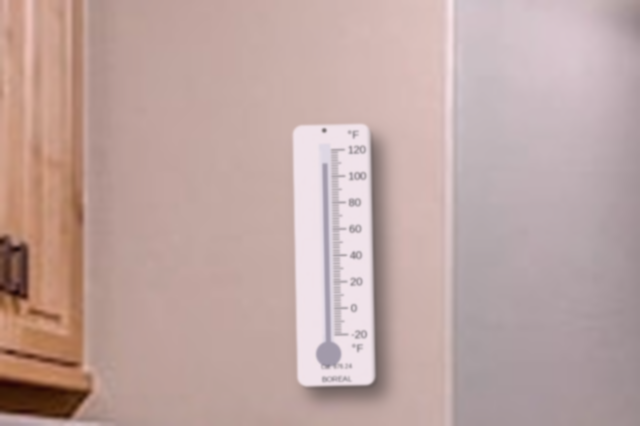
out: 110 °F
